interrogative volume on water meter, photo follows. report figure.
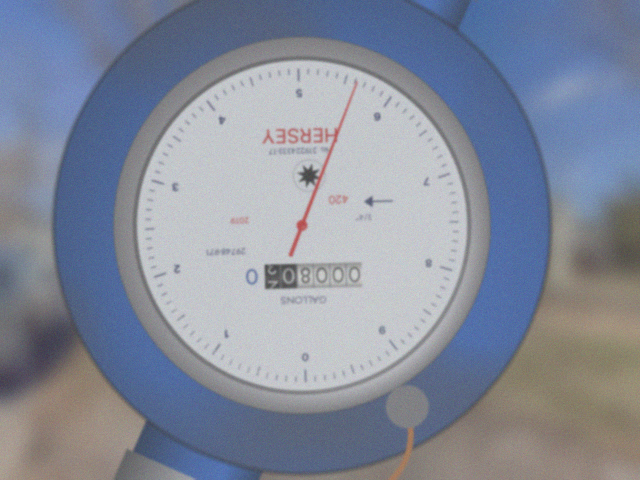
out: 8025.6 gal
